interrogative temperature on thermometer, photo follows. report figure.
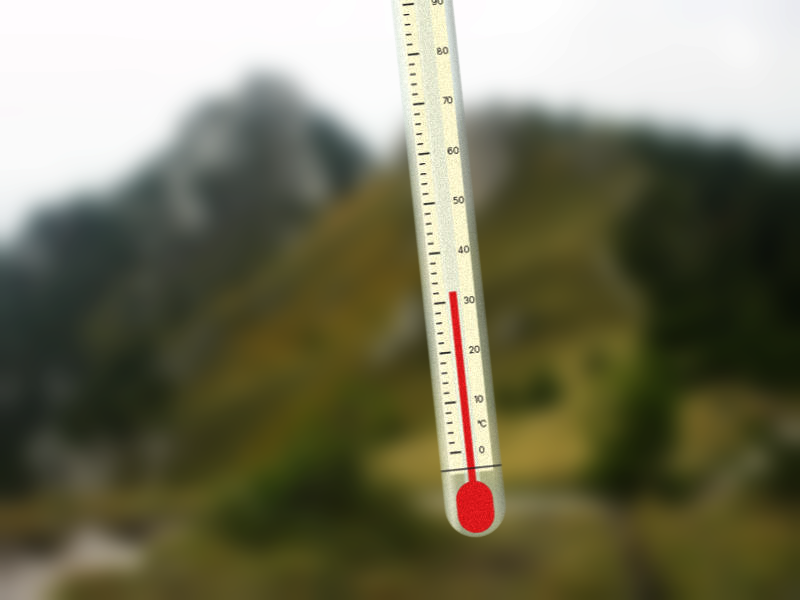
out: 32 °C
